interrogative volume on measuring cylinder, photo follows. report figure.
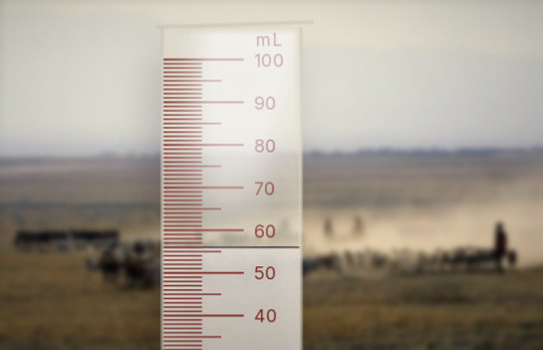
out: 56 mL
